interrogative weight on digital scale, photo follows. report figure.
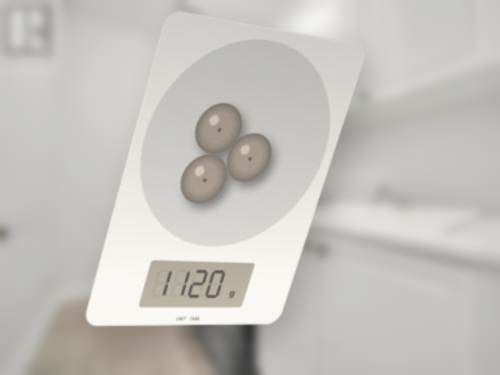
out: 1120 g
